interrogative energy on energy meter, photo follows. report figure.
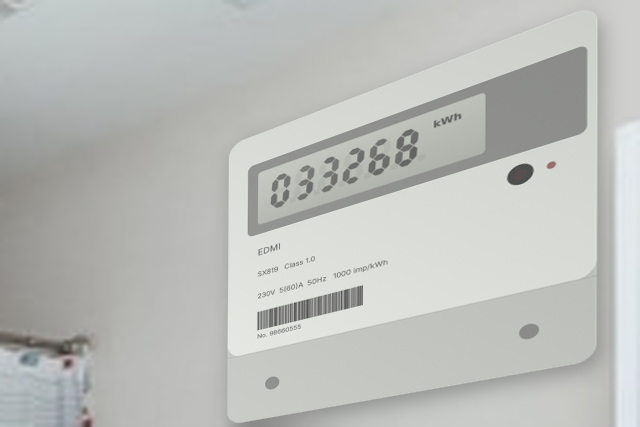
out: 33268 kWh
